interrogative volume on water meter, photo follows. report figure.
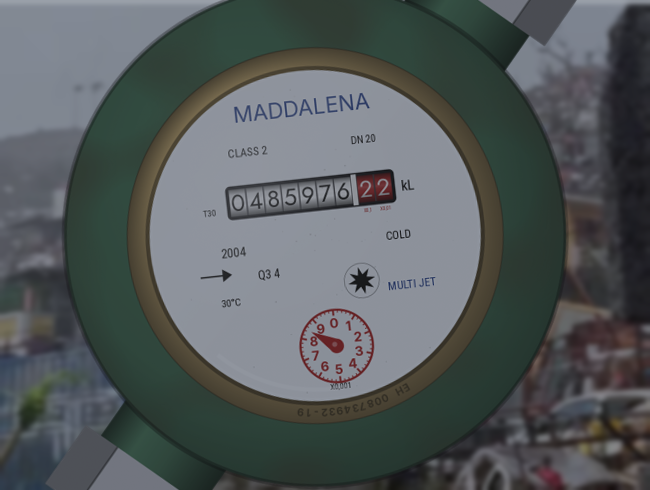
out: 485976.228 kL
